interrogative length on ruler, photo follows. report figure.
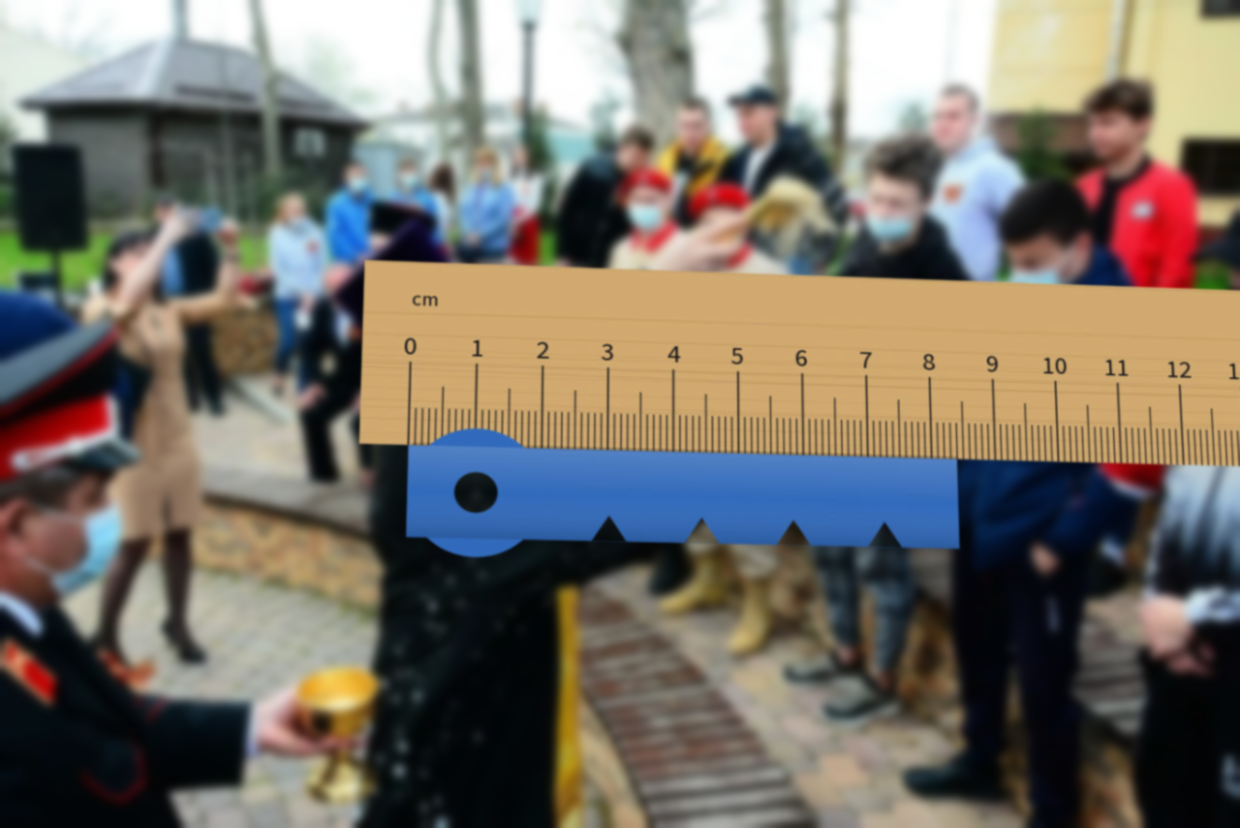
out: 8.4 cm
